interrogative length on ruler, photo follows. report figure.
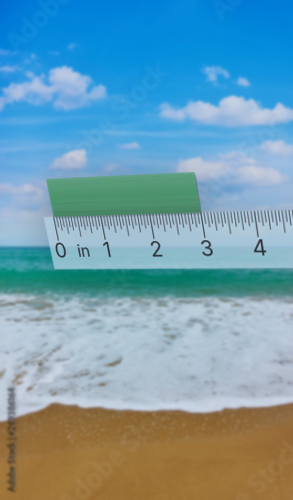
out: 3 in
